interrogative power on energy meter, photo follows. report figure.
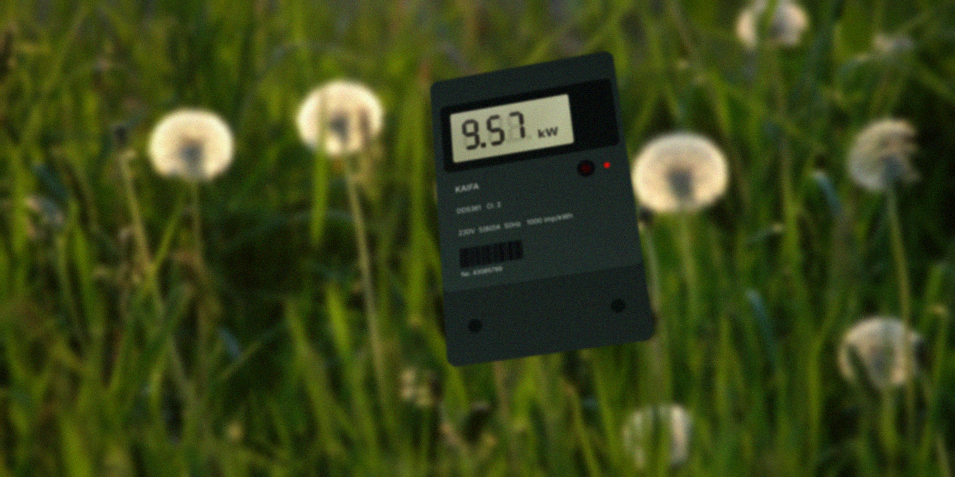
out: 9.57 kW
